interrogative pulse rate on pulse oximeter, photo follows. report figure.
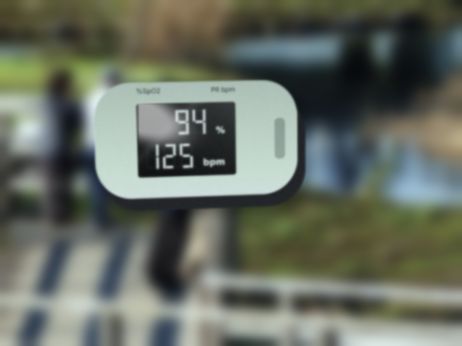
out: 125 bpm
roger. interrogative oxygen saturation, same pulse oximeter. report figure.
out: 94 %
